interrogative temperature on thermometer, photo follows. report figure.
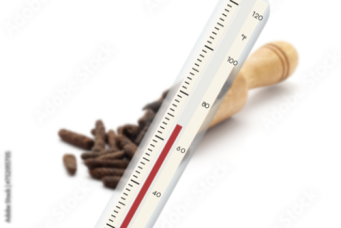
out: 68 °F
